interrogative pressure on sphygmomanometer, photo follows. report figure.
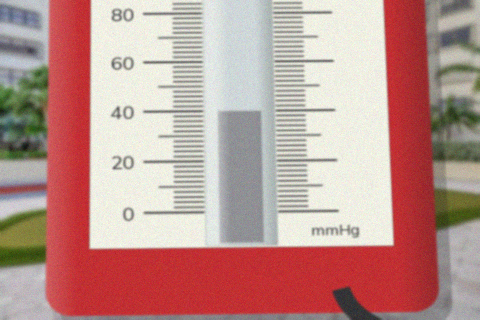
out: 40 mmHg
